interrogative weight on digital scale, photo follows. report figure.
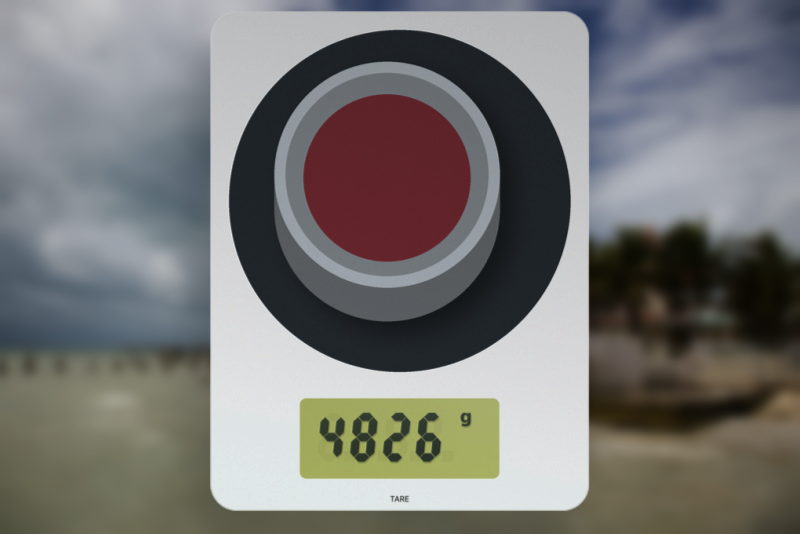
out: 4826 g
